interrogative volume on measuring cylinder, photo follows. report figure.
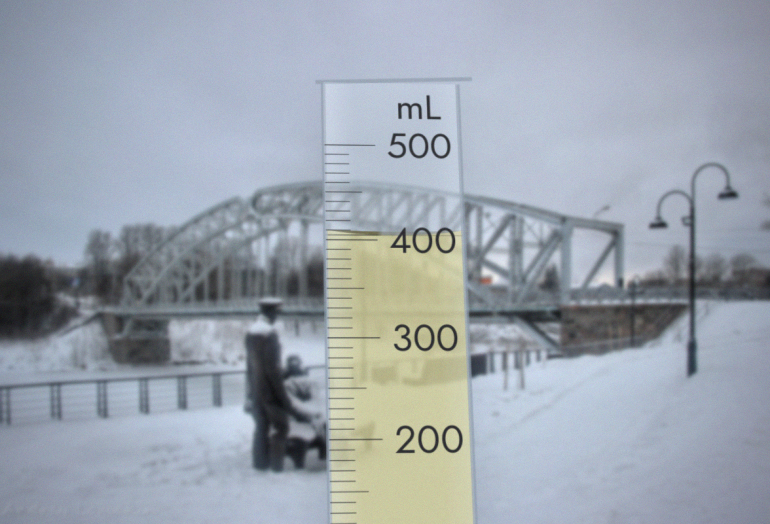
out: 405 mL
